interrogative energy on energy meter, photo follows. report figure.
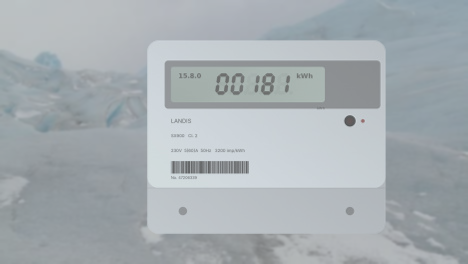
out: 181 kWh
